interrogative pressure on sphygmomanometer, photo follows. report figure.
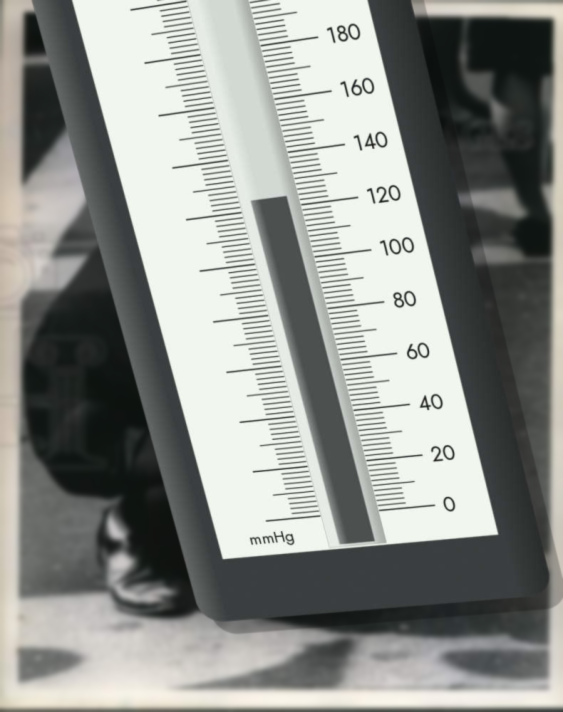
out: 124 mmHg
